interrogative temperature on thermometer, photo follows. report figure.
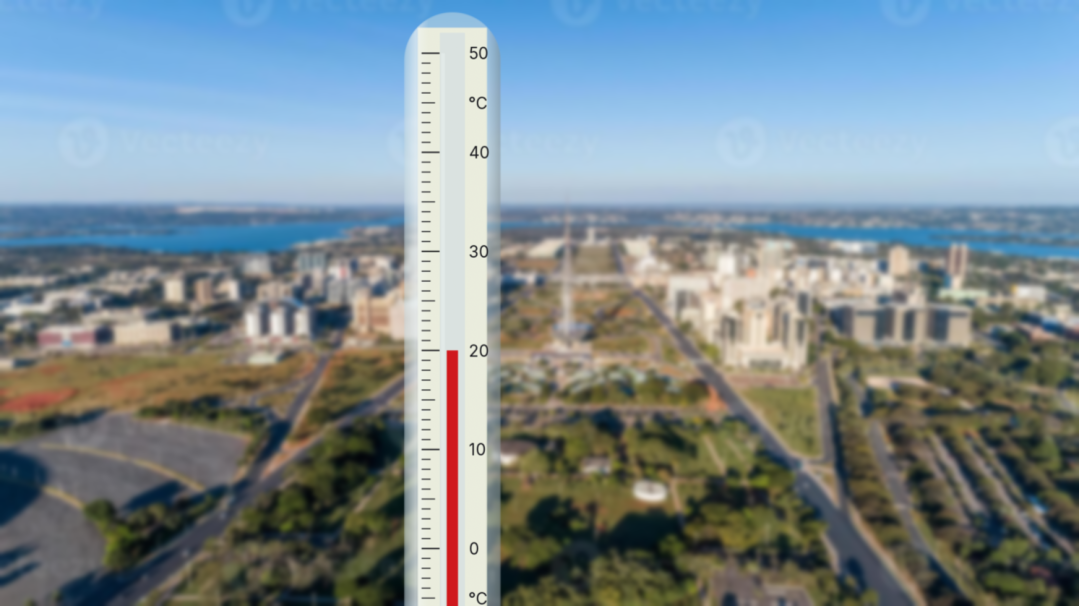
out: 20 °C
